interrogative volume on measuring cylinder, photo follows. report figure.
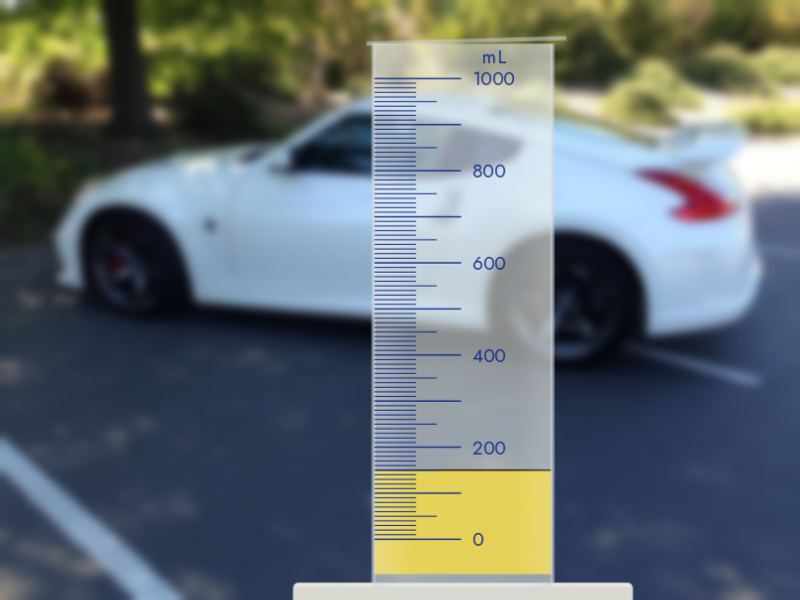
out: 150 mL
